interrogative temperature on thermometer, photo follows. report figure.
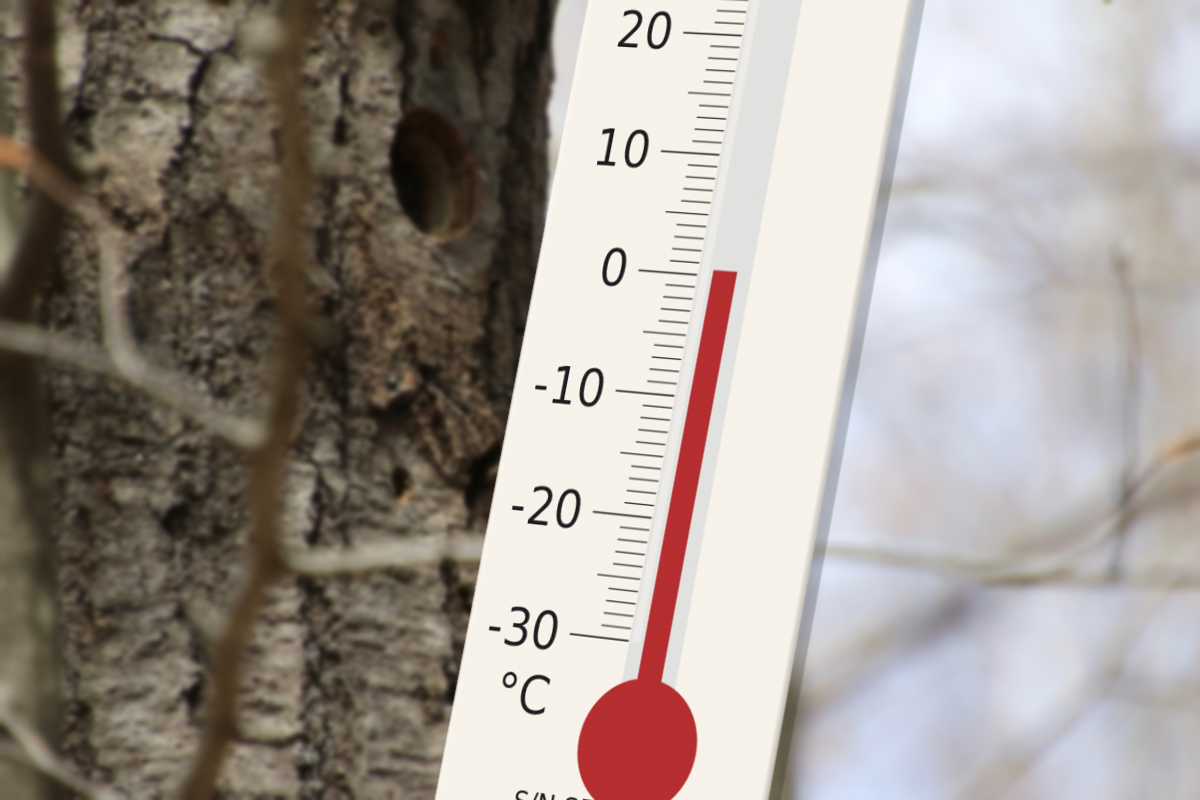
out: 0.5 °C
